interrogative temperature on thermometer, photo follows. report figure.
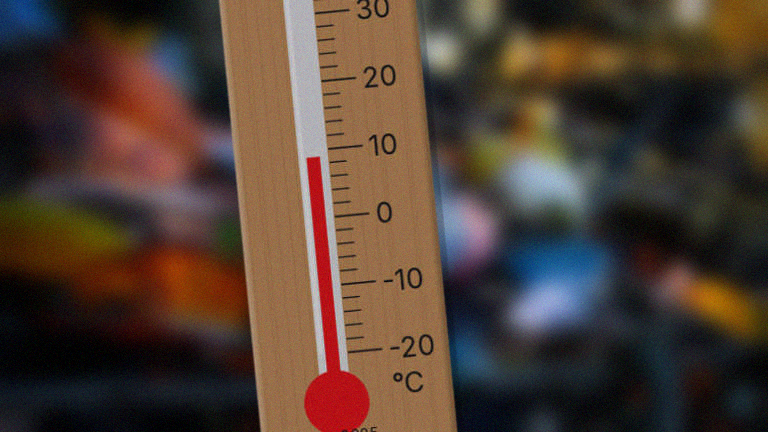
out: 9 °C
